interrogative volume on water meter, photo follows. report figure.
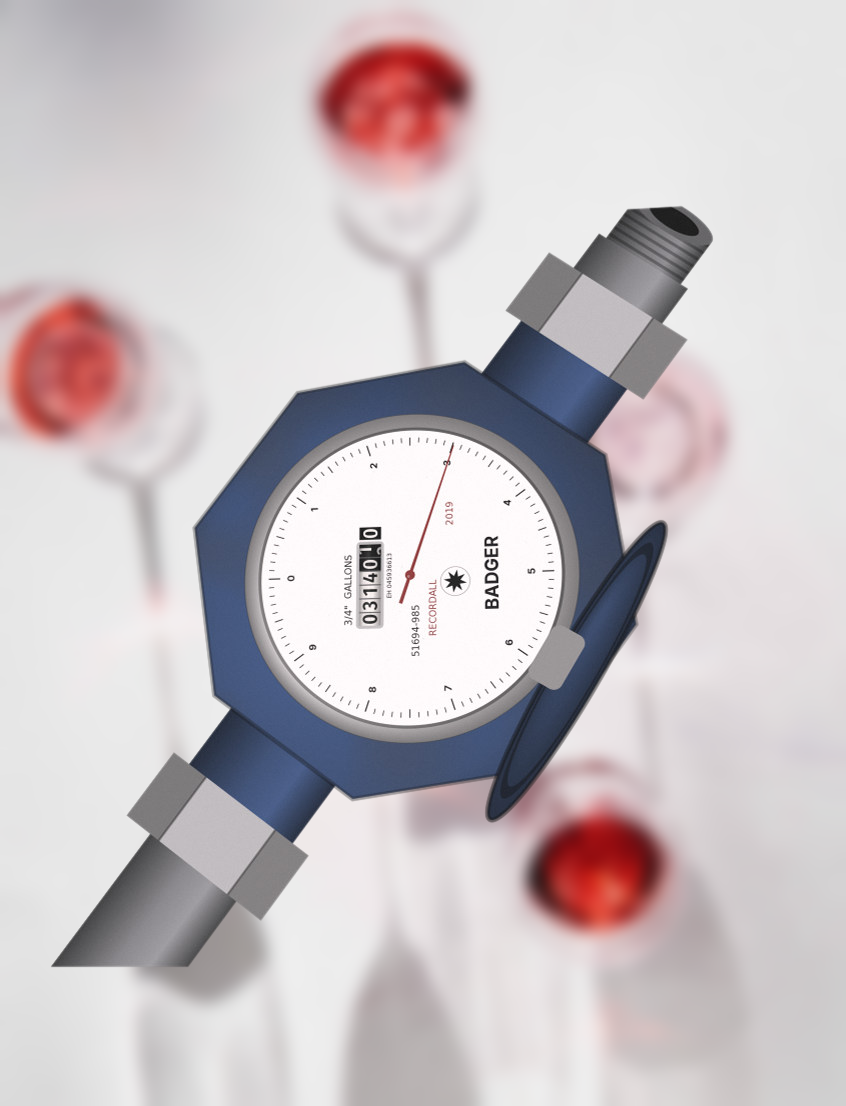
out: 314013.0 gal
